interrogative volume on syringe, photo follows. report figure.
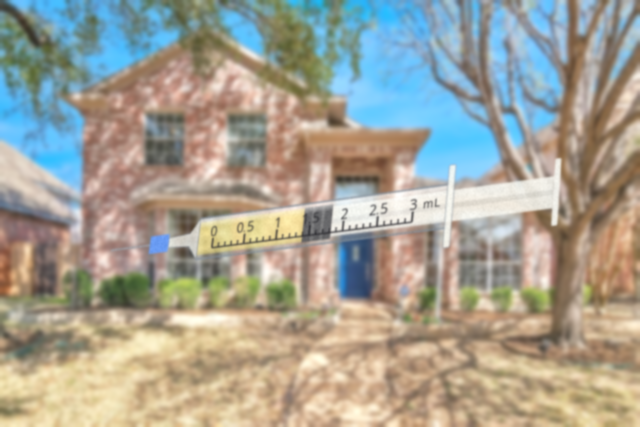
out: 1.4 mL
